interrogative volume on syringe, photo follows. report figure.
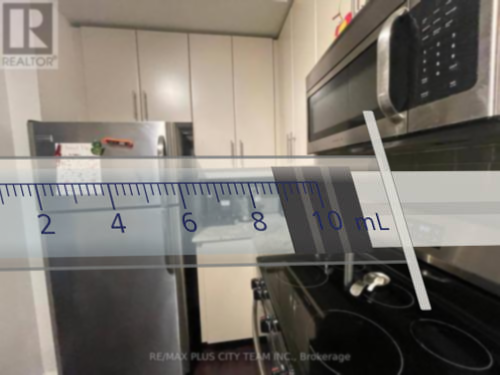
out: 8.8 mL
